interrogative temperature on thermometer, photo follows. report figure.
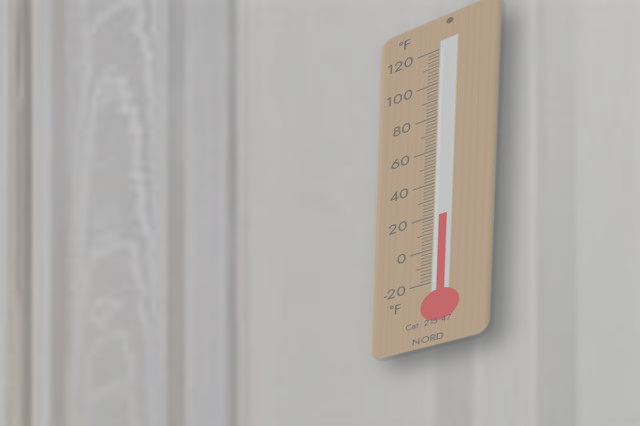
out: 20 °F
